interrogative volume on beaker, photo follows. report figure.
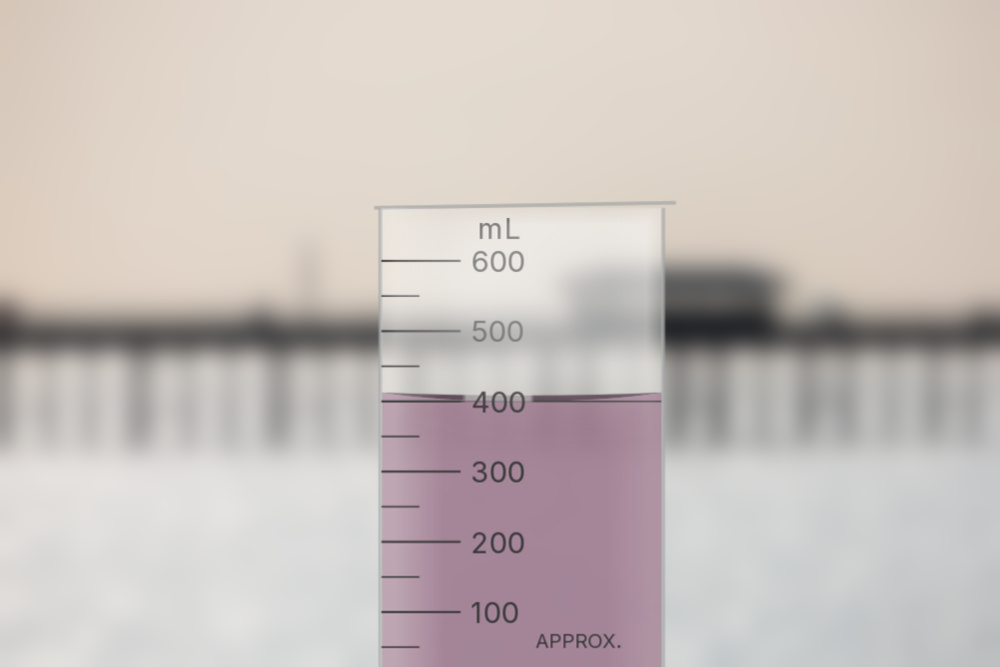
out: 400 mL
